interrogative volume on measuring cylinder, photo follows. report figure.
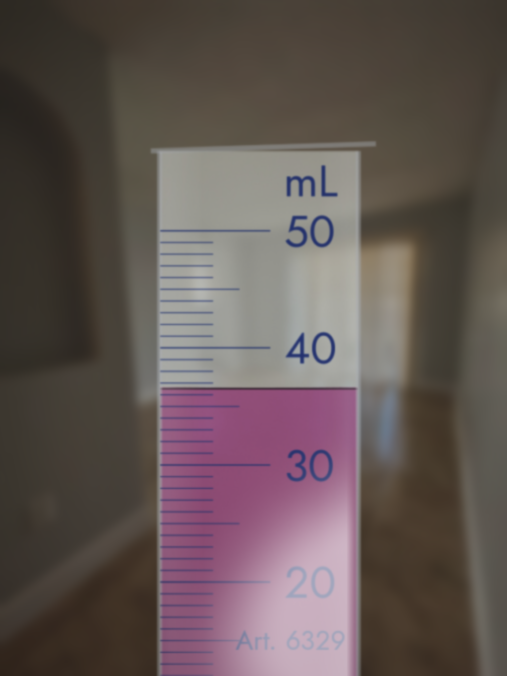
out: 36.5 mL
